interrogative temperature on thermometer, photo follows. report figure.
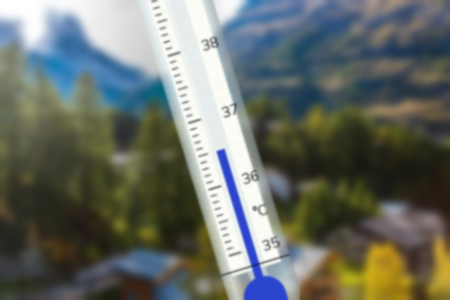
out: 36.5 °C
